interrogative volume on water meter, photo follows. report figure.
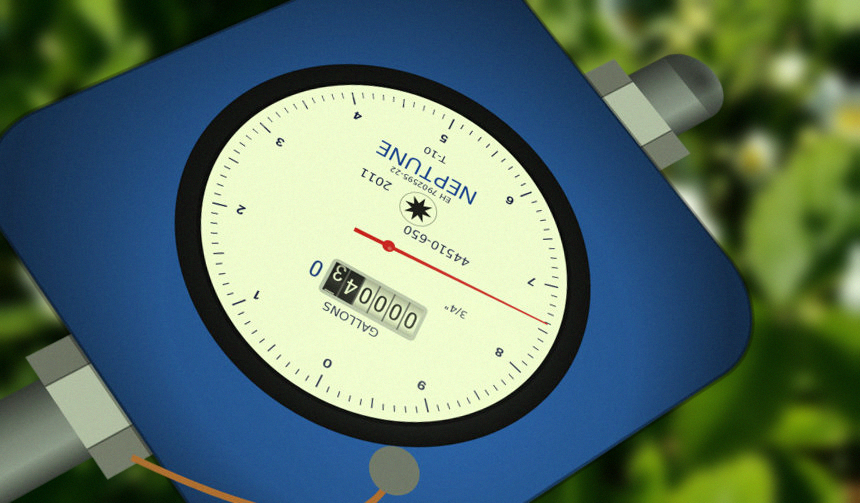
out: 427.4 gal
